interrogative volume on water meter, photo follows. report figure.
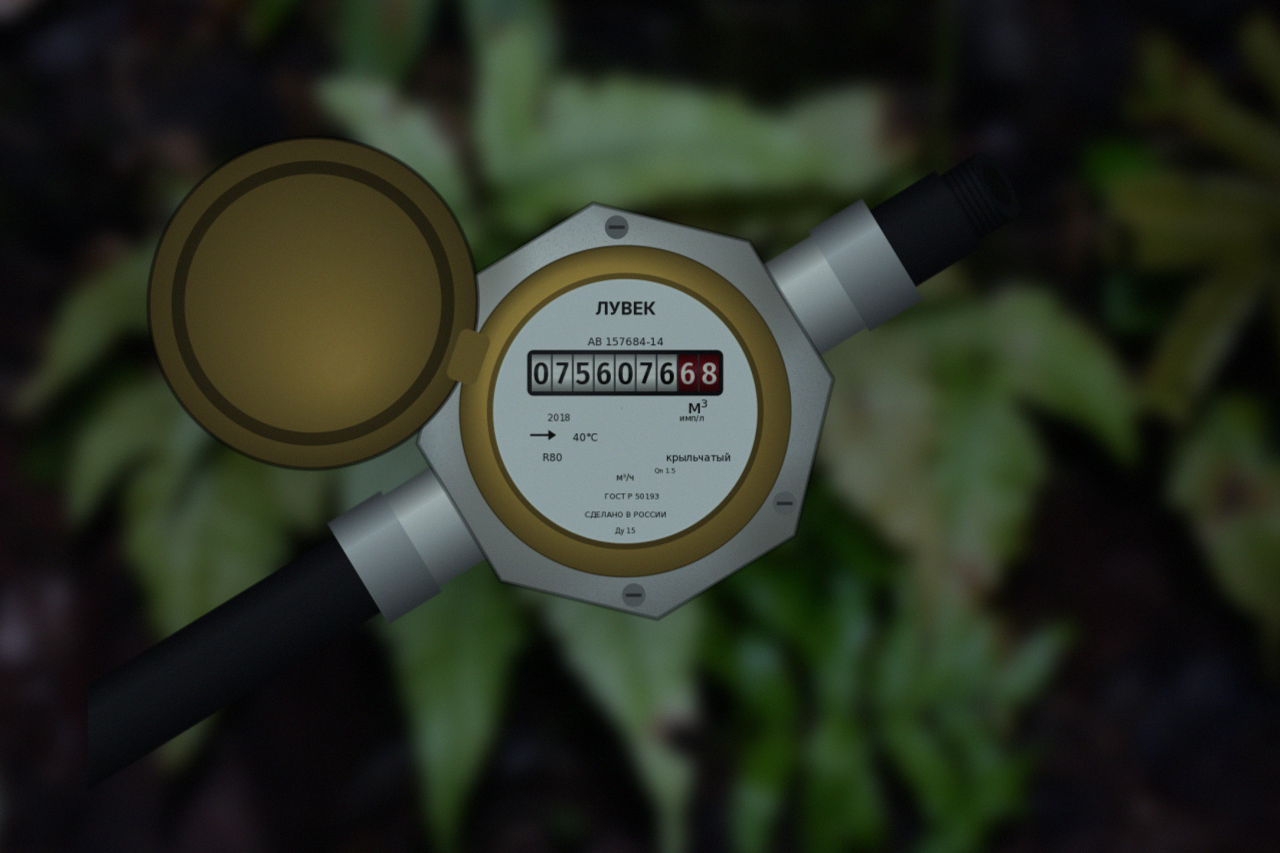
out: 756076.68 m³
